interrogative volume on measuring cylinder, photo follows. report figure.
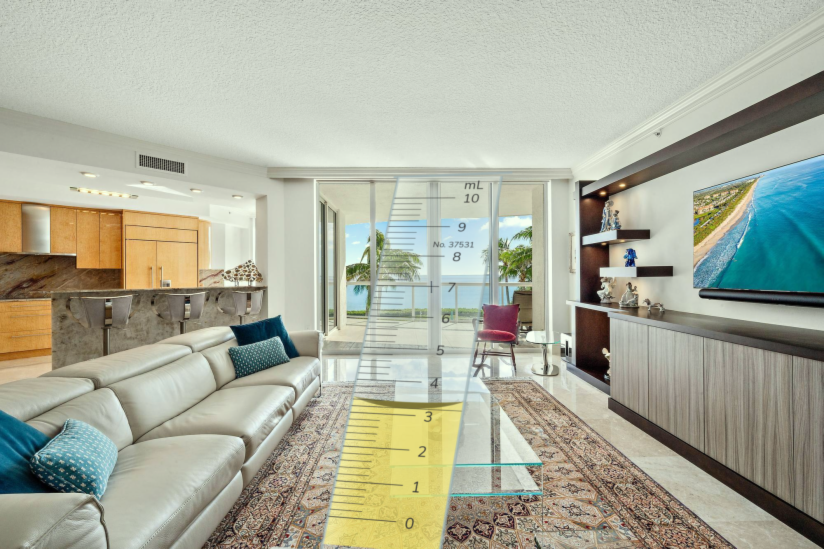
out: 3.2 mL
